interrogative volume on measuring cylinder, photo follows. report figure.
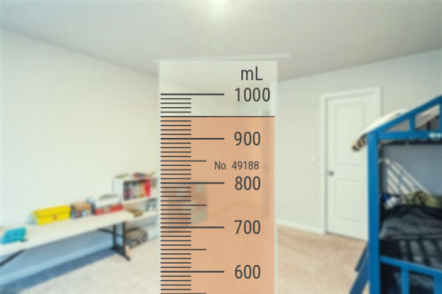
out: 950 mL
